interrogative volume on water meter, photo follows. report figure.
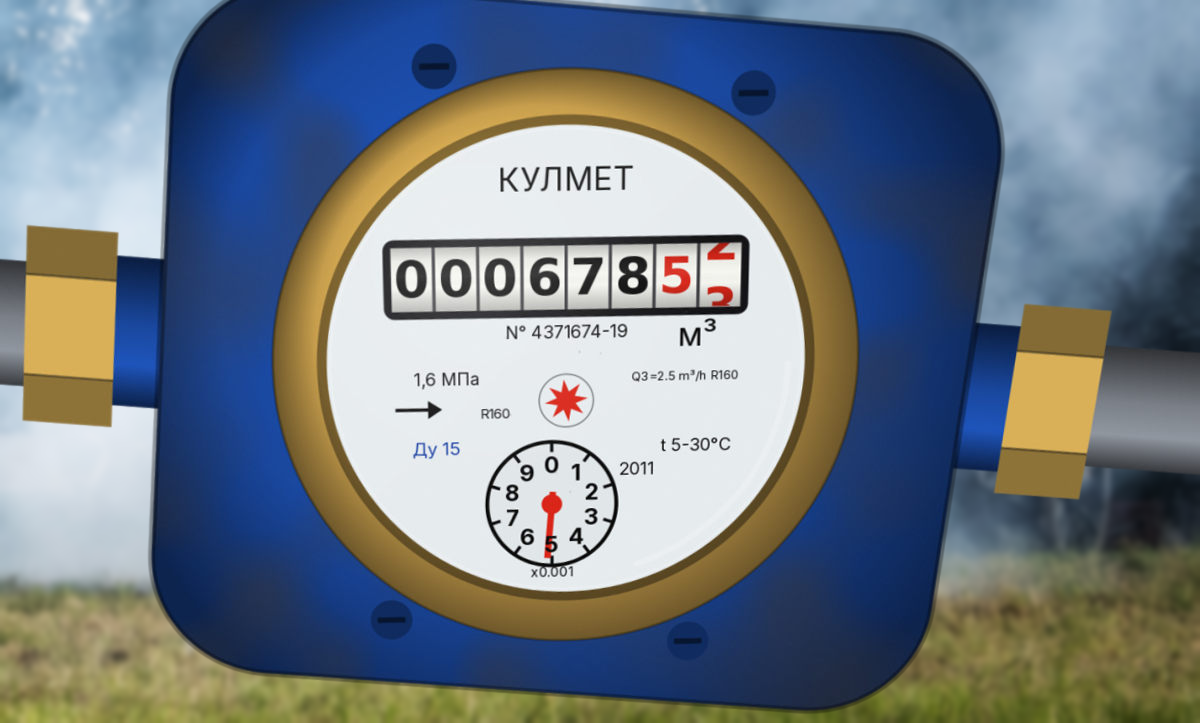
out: 678.525 m³
